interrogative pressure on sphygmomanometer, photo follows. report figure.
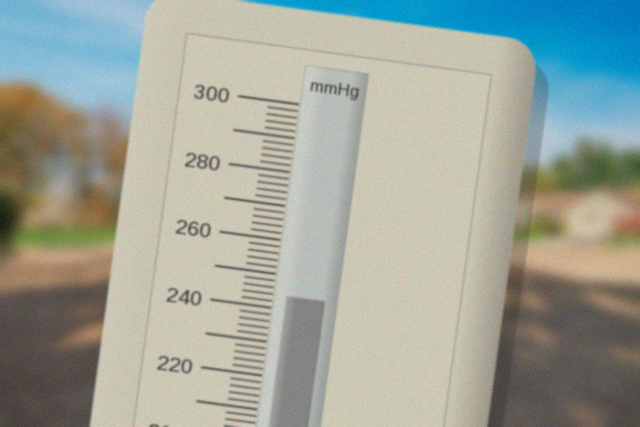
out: 244 mmHg
